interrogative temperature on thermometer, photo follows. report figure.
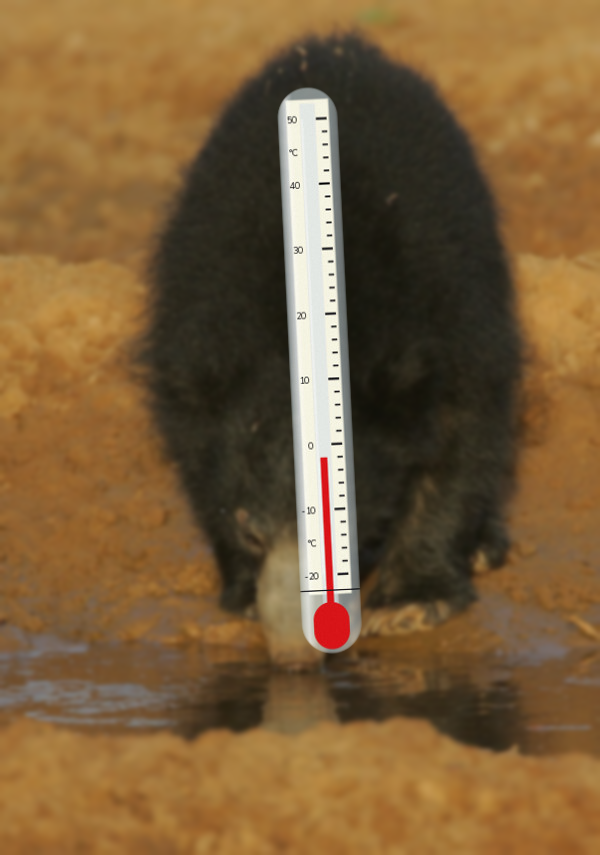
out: -2 °C
